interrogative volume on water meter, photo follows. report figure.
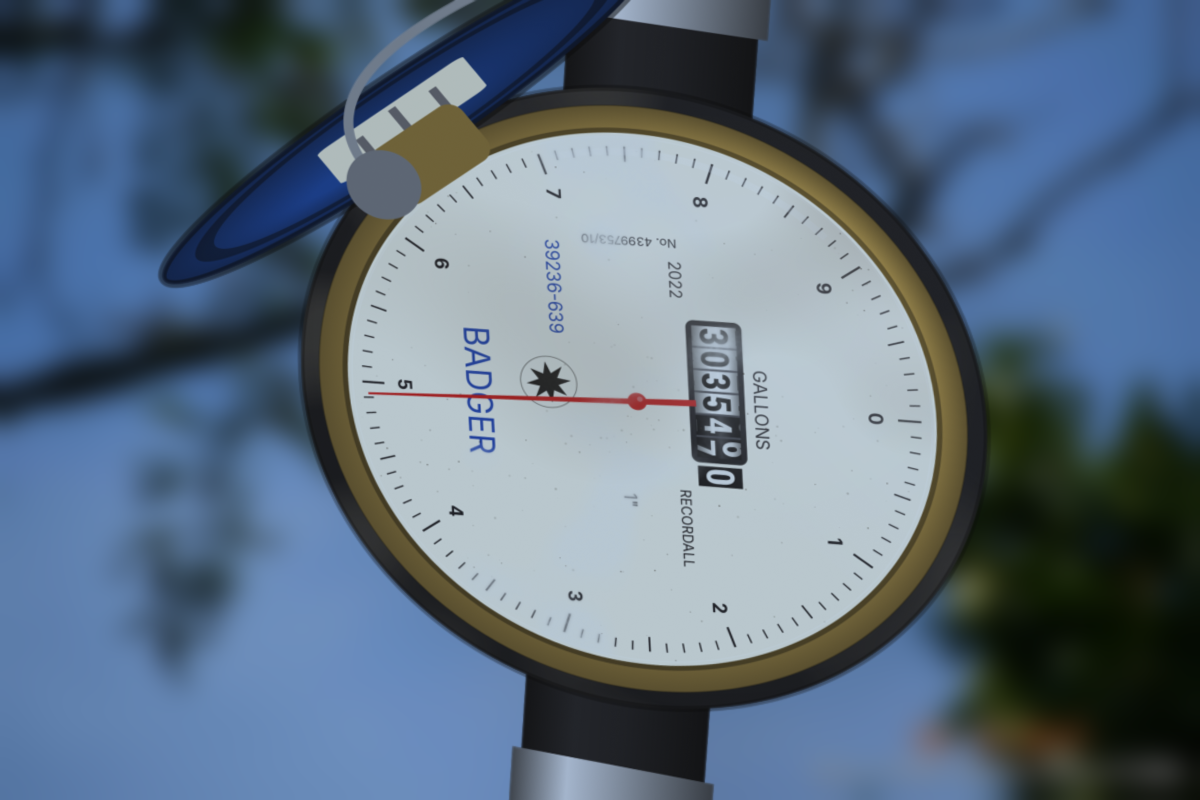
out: 3035464.9 gal
